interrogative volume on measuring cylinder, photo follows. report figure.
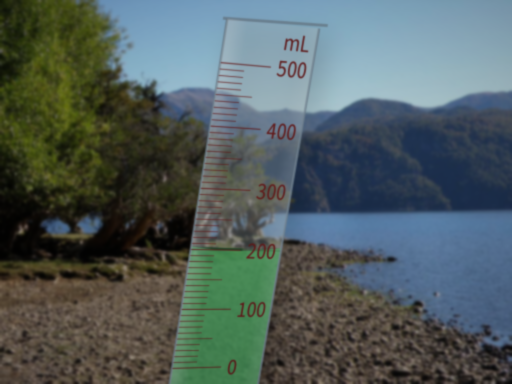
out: 200 mL
